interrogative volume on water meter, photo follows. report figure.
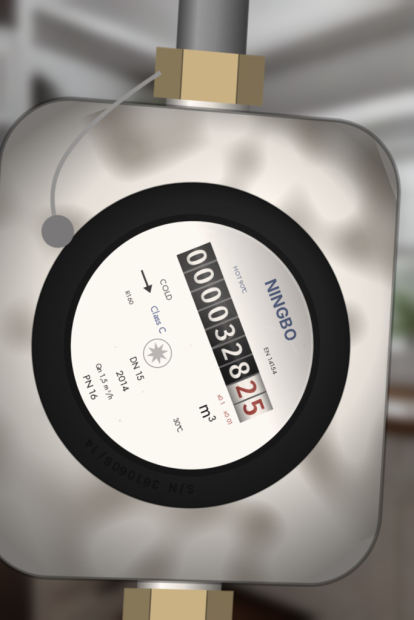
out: 328.25 m³
